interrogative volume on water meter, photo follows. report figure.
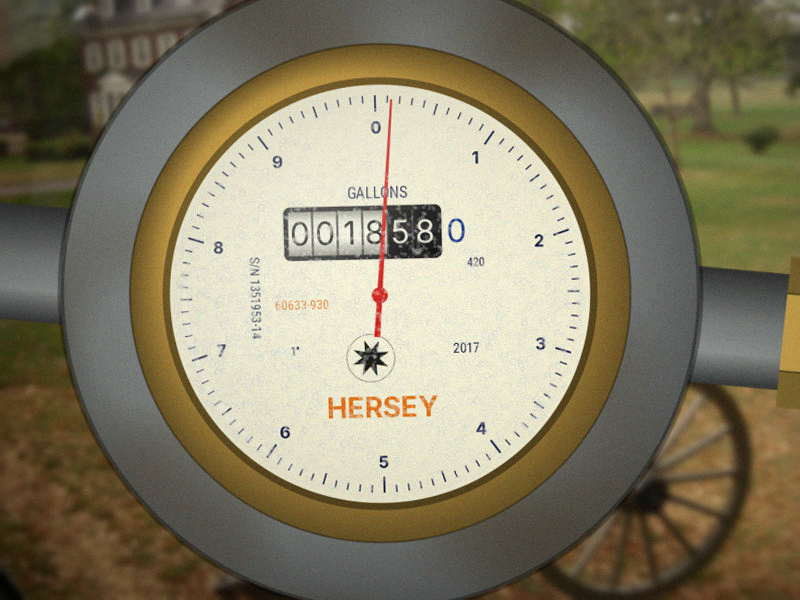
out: 18580.1 gal
